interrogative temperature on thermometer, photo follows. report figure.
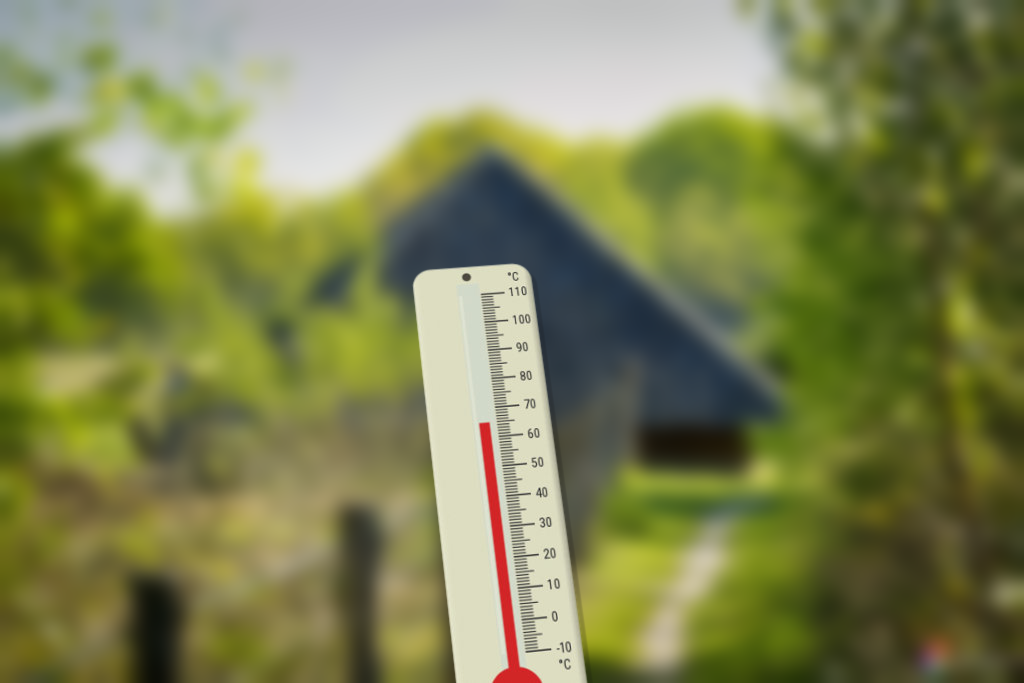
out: 65 °C
